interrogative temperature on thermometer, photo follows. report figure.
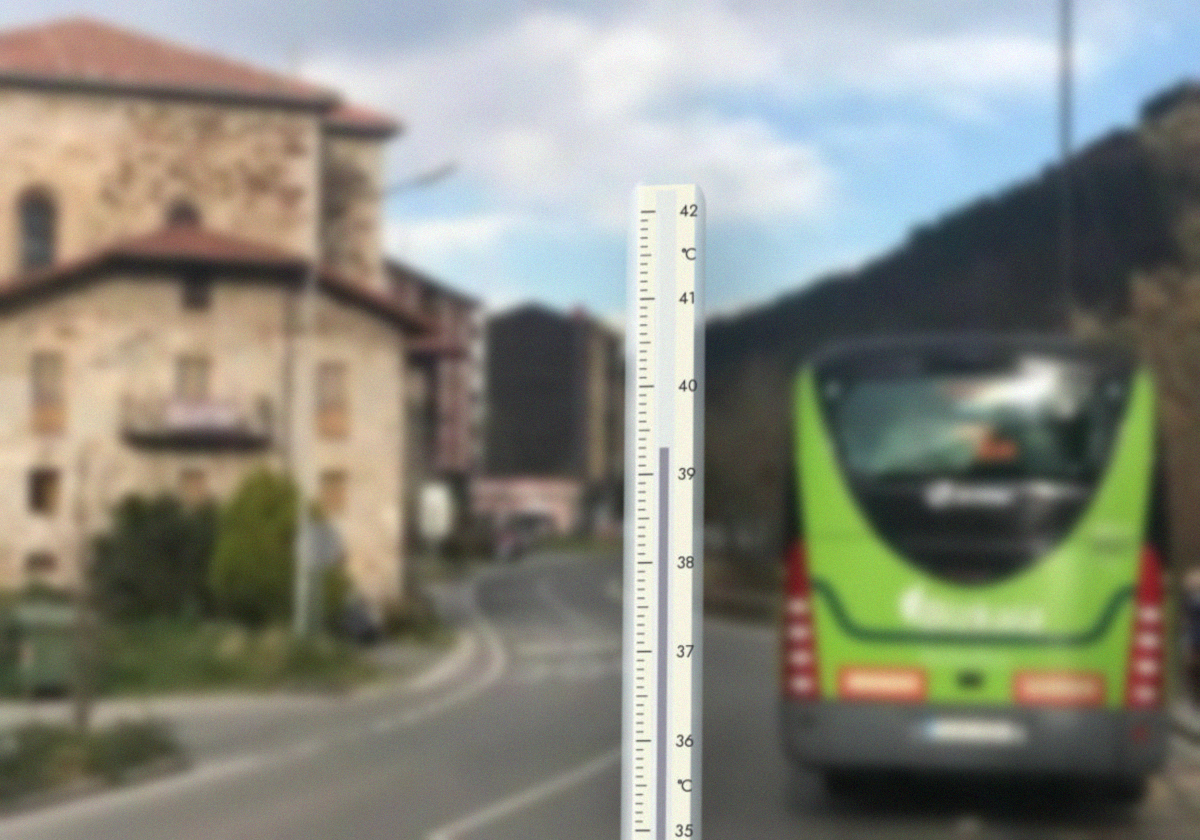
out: 39.3 °C
